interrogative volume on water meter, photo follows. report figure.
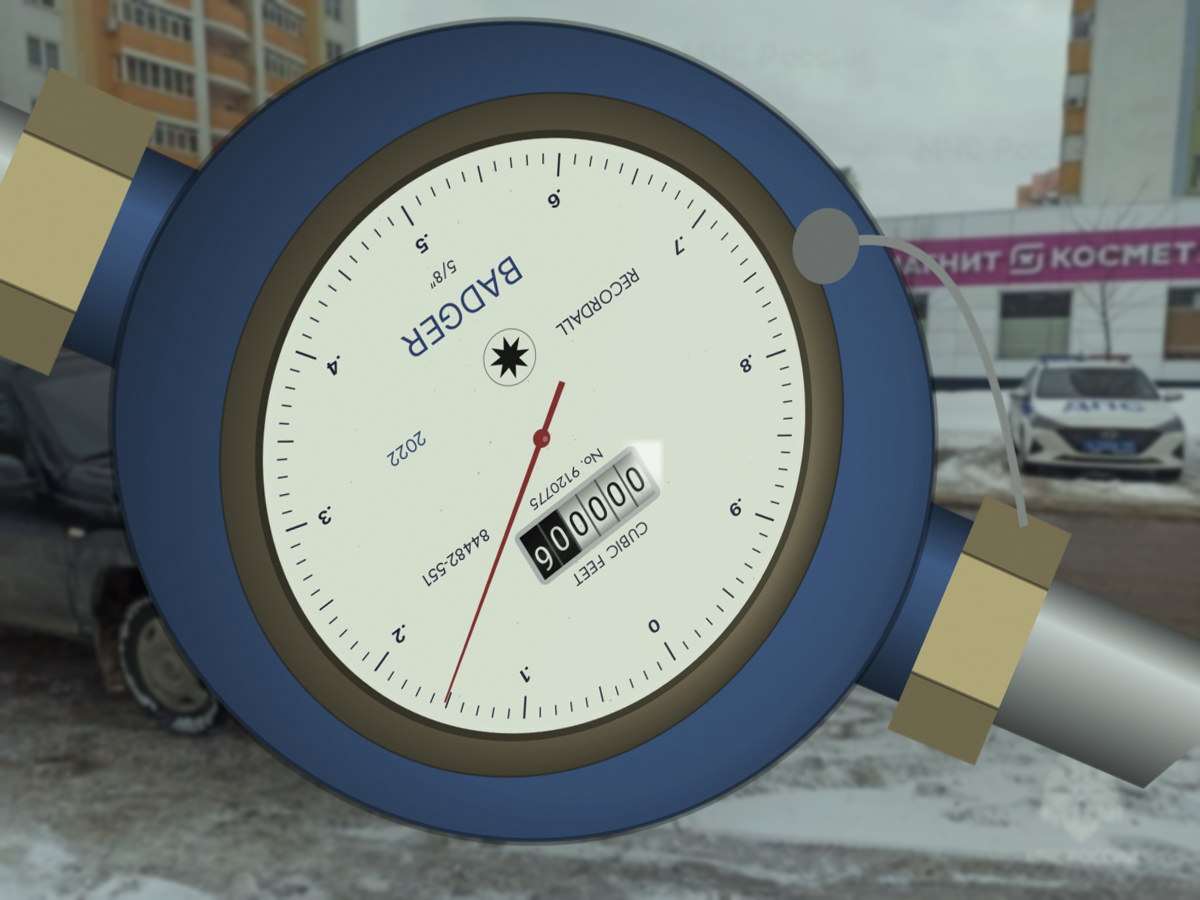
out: 6.15 ft³
